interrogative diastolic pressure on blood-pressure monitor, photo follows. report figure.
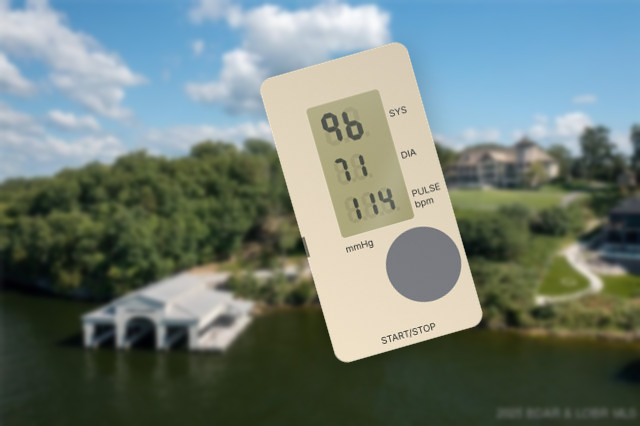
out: 71 mmHg
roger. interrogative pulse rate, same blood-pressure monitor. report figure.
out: 114 bpm
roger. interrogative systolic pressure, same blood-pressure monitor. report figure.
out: 96 mmHg
